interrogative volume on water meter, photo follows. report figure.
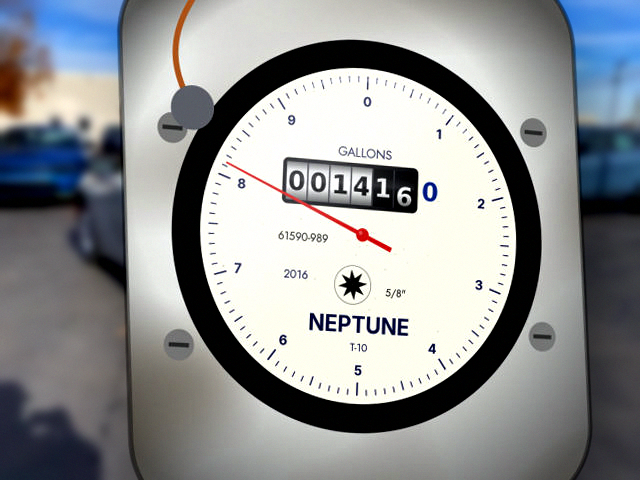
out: 14158.1 gal
